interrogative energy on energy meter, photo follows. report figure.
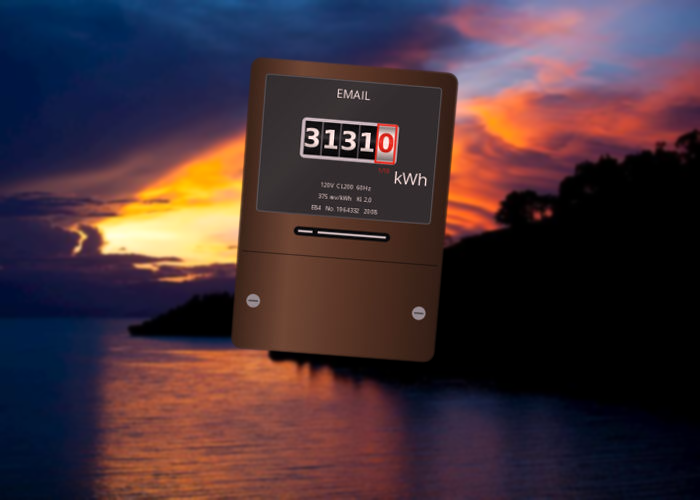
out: 3131.0 kWh
